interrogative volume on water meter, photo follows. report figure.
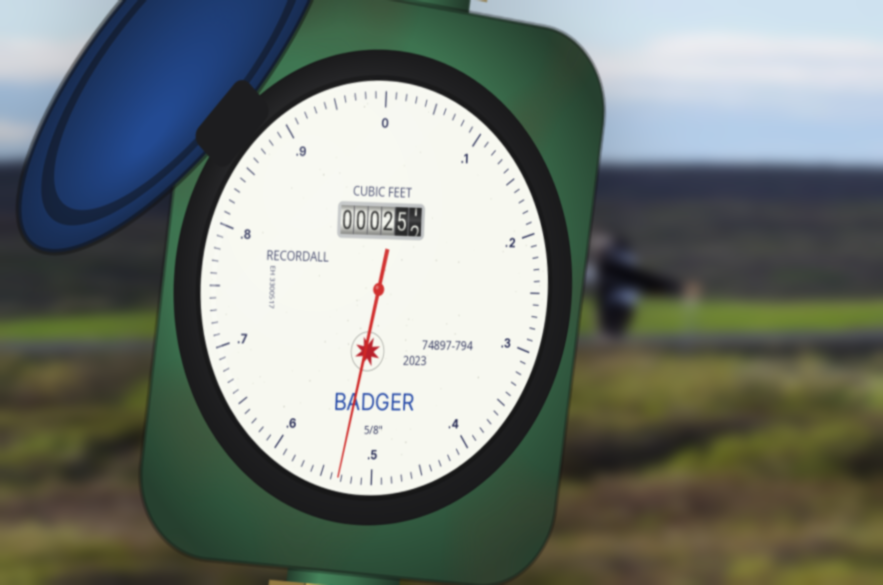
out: 251.53 ft³
